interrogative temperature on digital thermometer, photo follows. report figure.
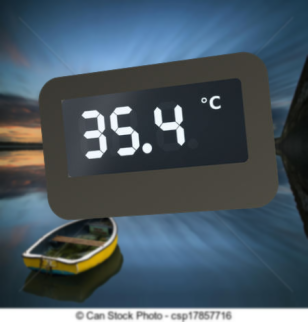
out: 35.4 °C
